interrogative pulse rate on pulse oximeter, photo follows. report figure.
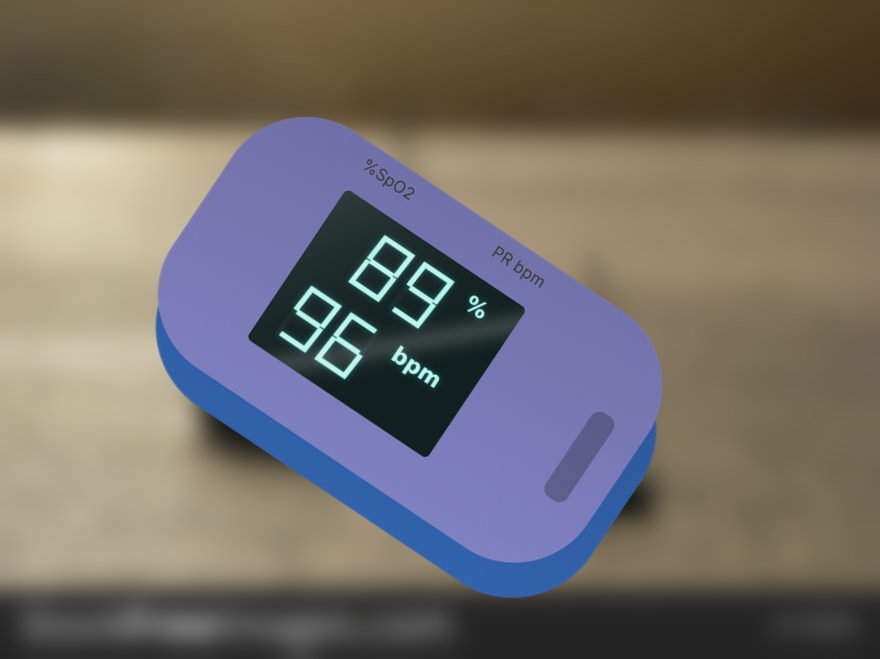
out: 96 bpm
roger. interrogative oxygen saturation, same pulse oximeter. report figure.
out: 89 %
